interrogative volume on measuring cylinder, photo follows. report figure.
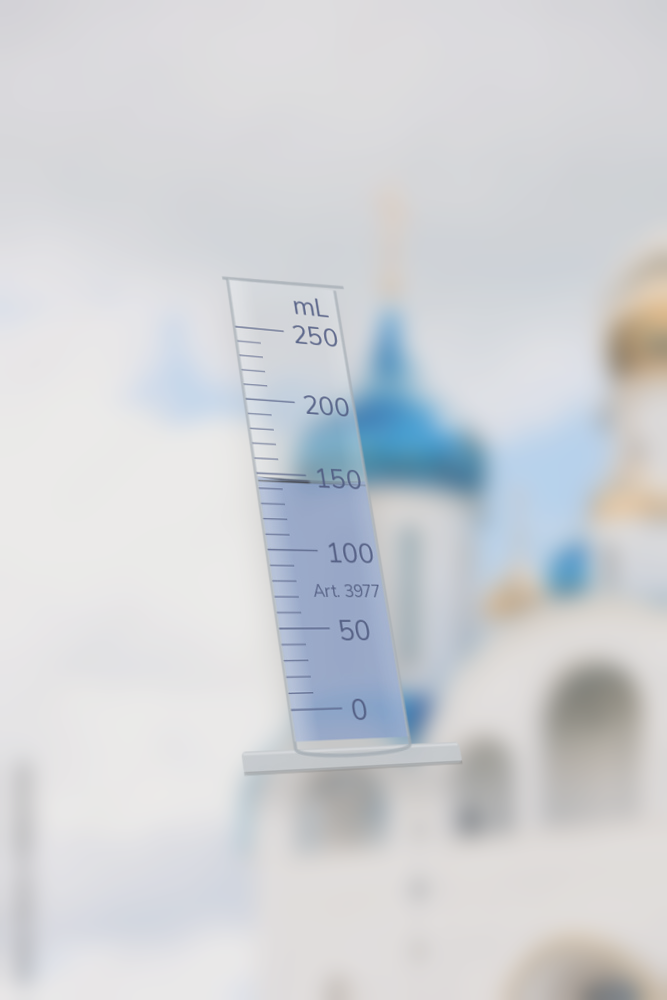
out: 145 mL
